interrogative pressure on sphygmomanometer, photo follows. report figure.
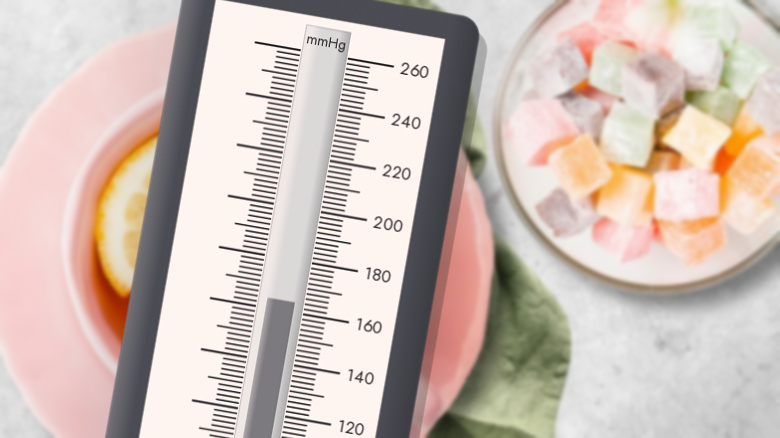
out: 164 mmHg
